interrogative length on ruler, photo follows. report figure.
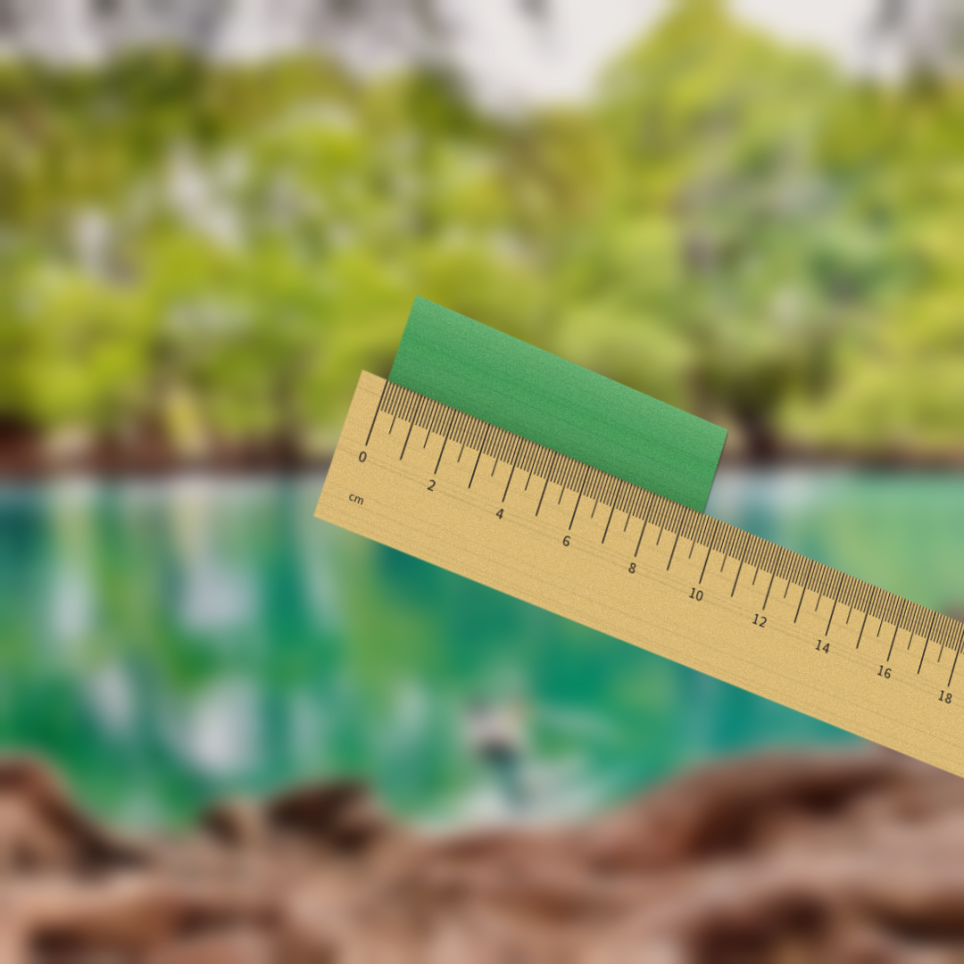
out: 9.5 cm
